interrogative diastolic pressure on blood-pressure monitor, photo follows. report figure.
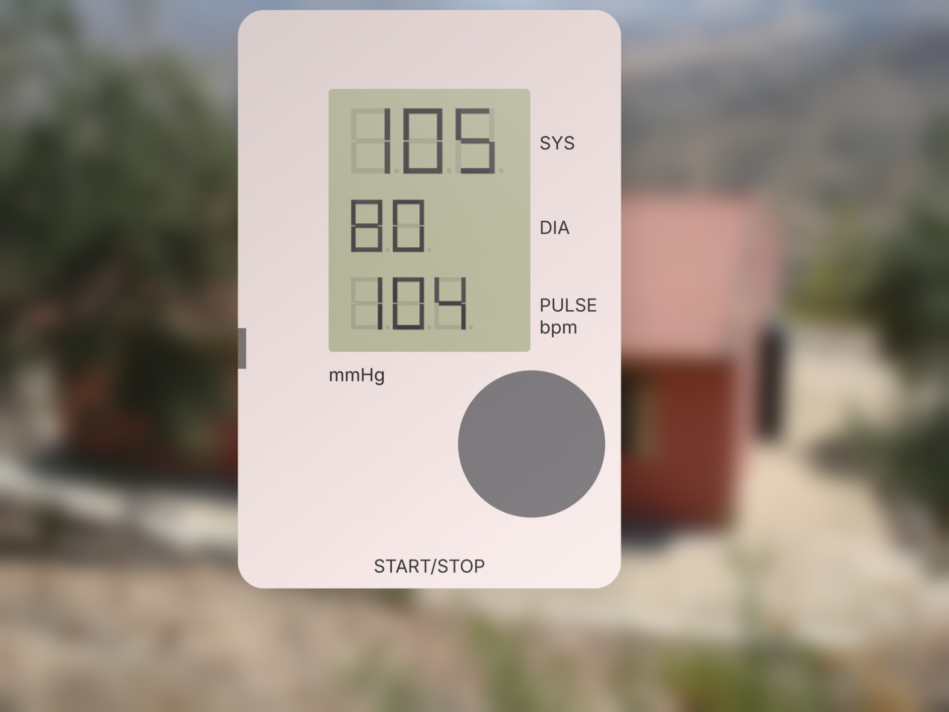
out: 80 mmHg
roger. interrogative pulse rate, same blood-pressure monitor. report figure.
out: 104 bpm
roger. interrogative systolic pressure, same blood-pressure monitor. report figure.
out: 105 mmHg
